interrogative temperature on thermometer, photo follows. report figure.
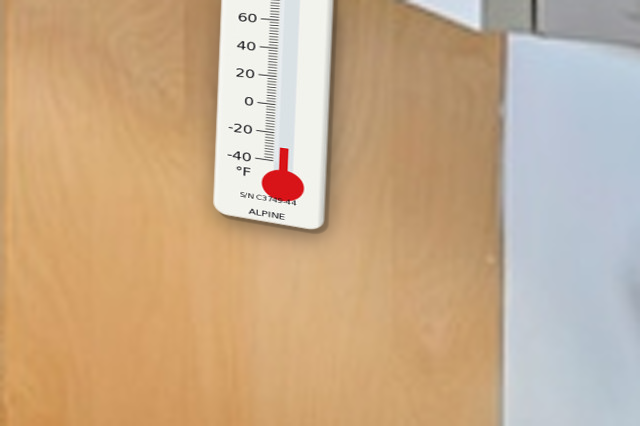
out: -30 °F
